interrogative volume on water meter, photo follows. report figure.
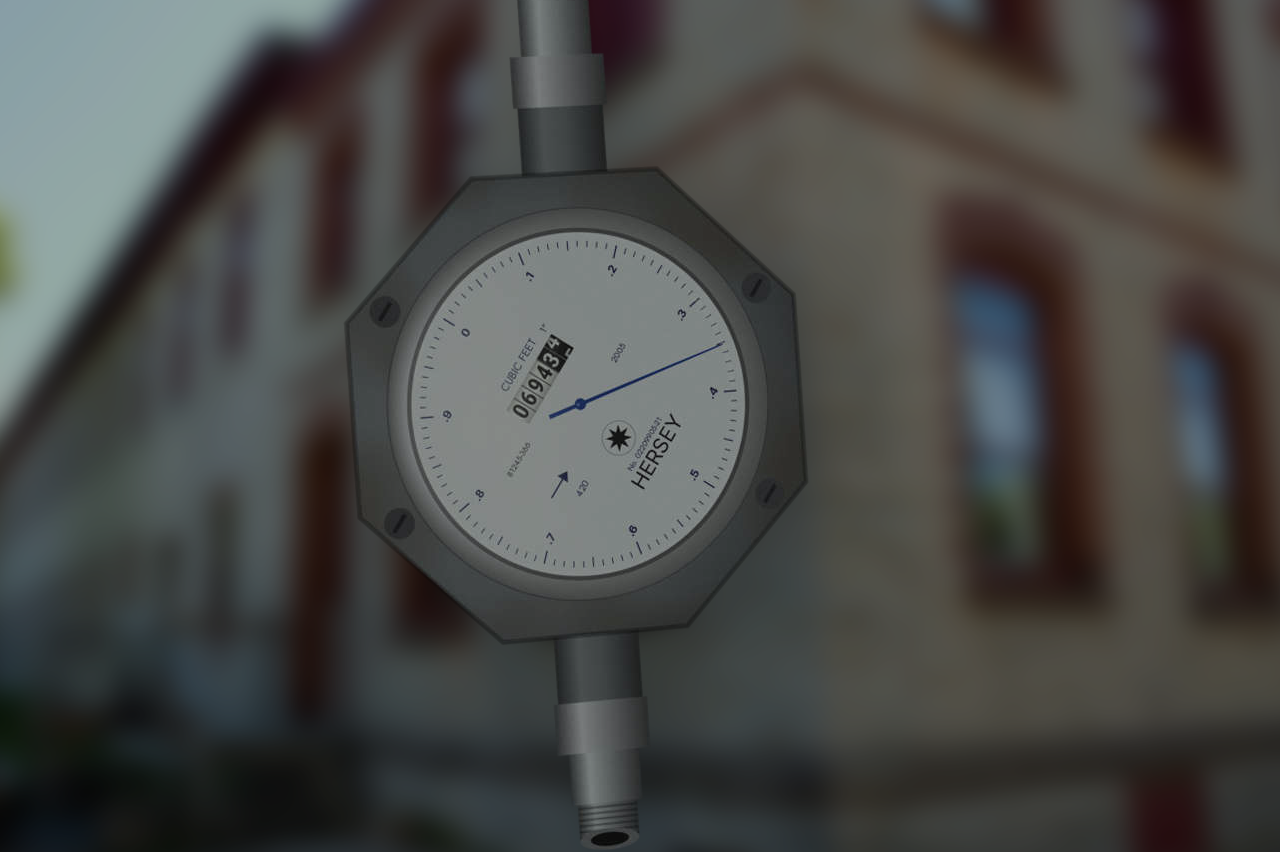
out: 69434.35 ft³
